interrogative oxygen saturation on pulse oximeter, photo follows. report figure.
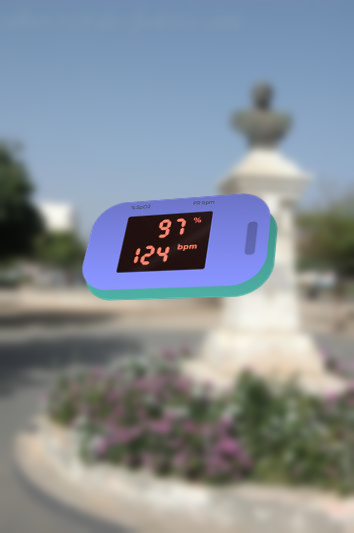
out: 97 %
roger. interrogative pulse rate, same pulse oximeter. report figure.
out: 124 bpm
